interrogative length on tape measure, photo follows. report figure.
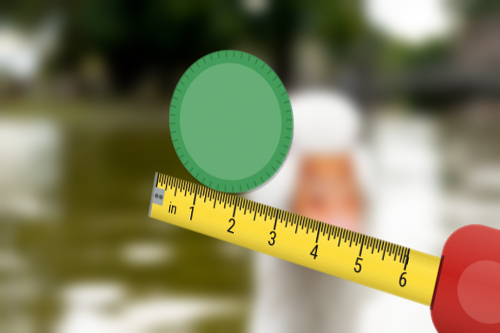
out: 3 in
